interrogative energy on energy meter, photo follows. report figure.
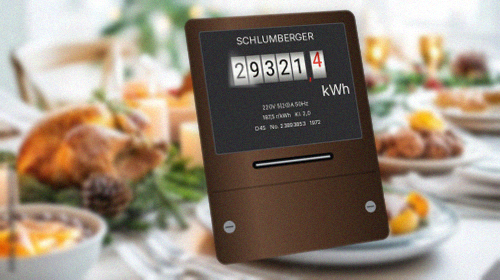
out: 29321.4 kWh
